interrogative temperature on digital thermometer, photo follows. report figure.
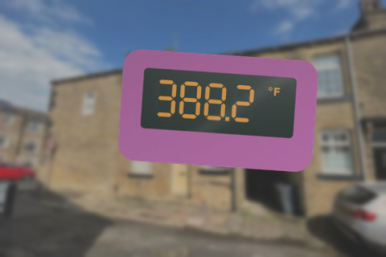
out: 388.2 °F
